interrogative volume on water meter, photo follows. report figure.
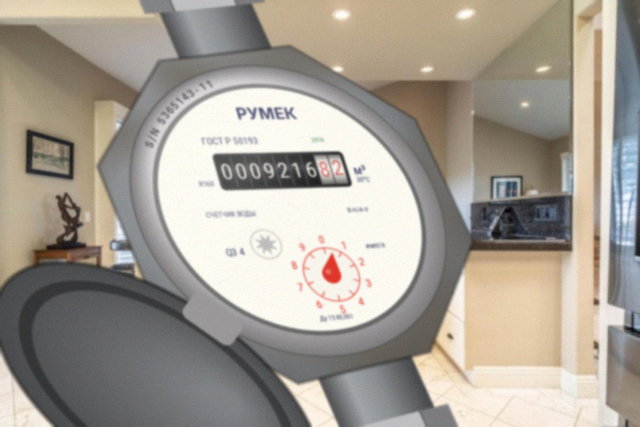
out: 9216.820 m³
